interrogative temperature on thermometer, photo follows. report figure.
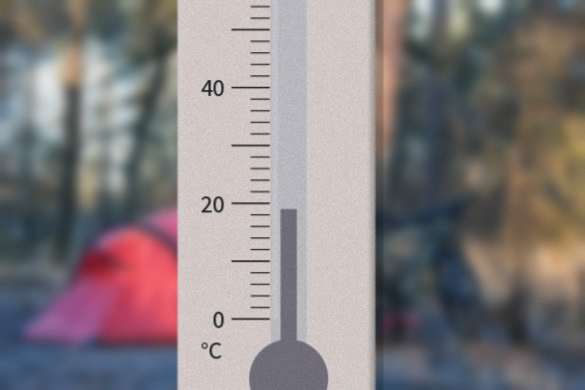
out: 19 °C
